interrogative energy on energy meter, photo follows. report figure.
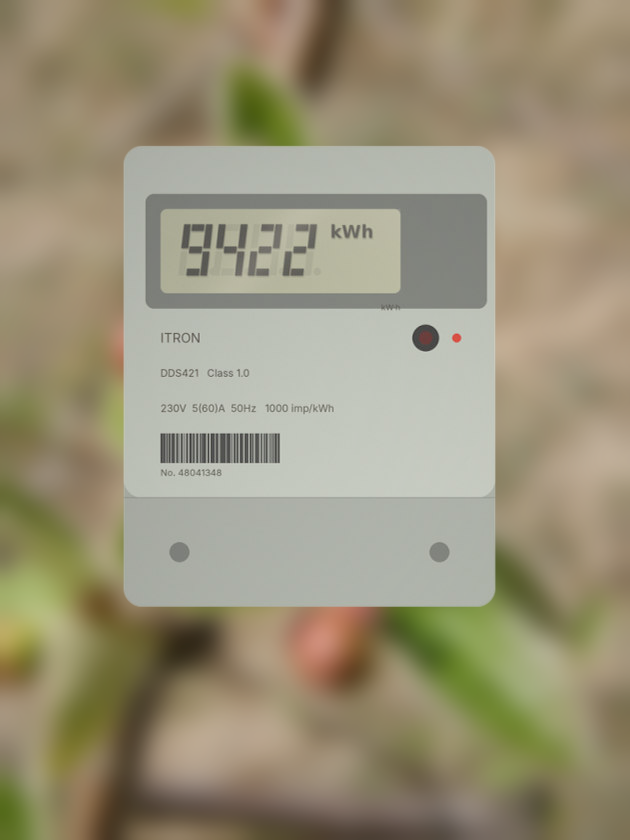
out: 9422 kWh
